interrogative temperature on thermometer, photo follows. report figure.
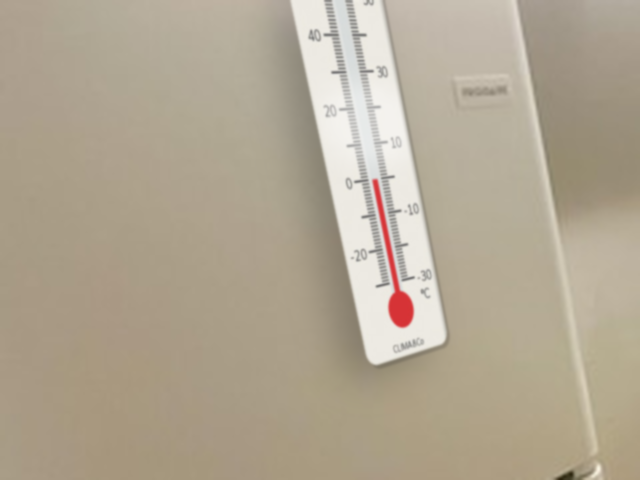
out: 0 °C
